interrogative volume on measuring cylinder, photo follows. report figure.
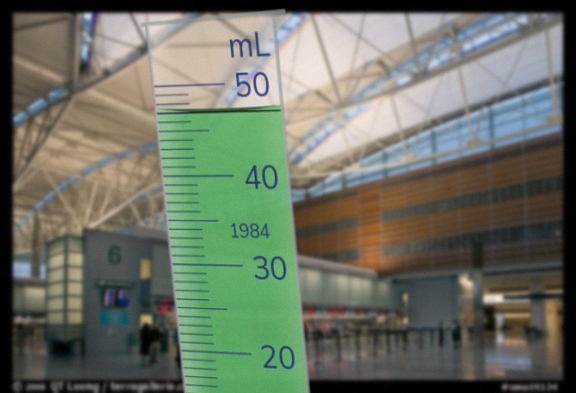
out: 47 mL
